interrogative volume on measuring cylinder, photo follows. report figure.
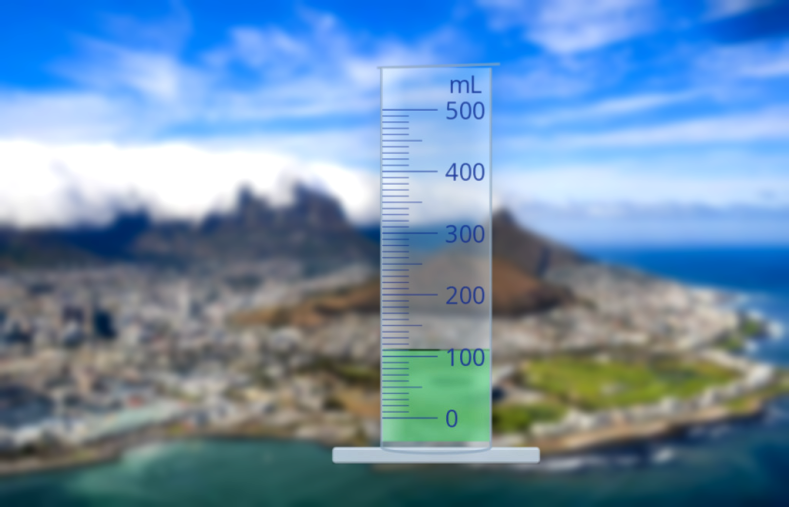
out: 110 mL
